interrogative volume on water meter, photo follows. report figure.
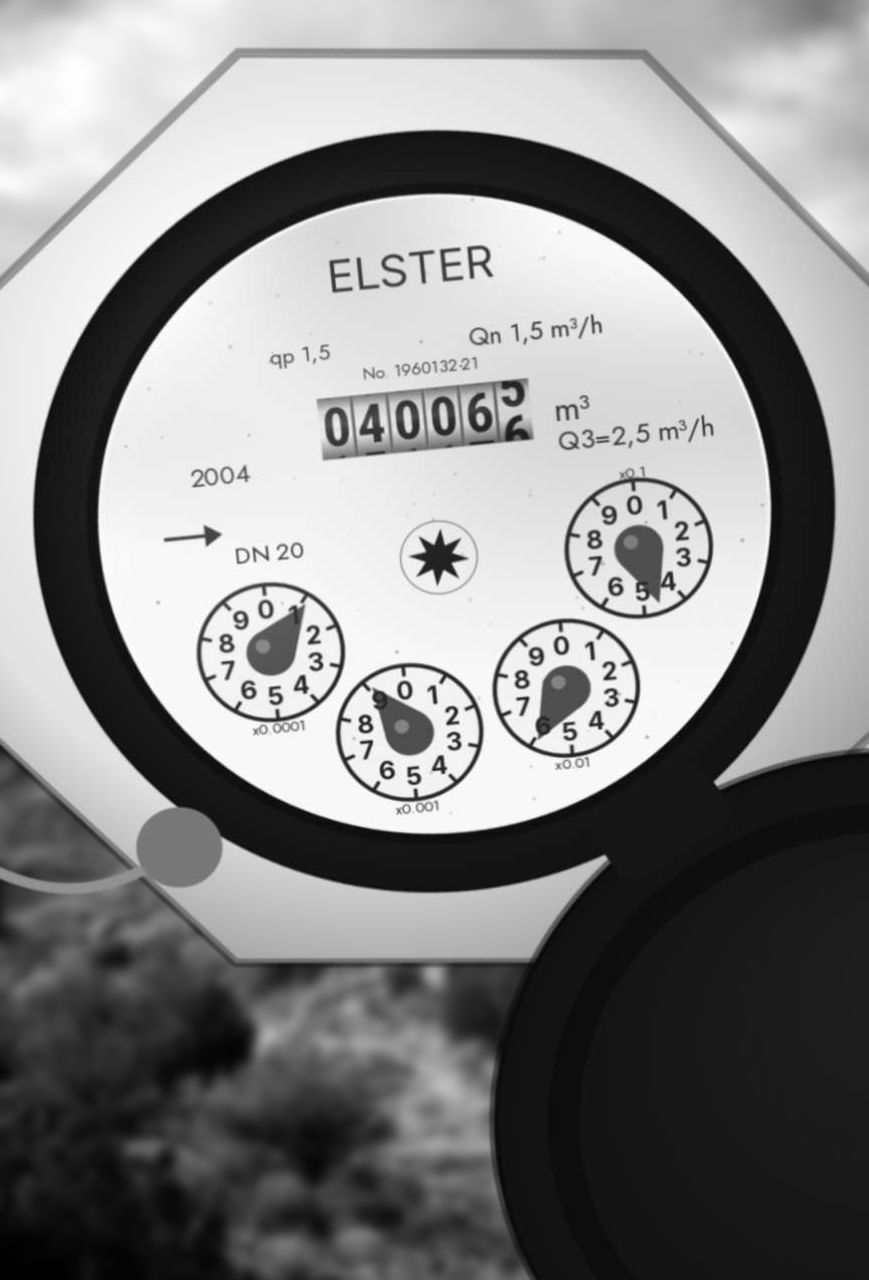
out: 40065.4591 m³
